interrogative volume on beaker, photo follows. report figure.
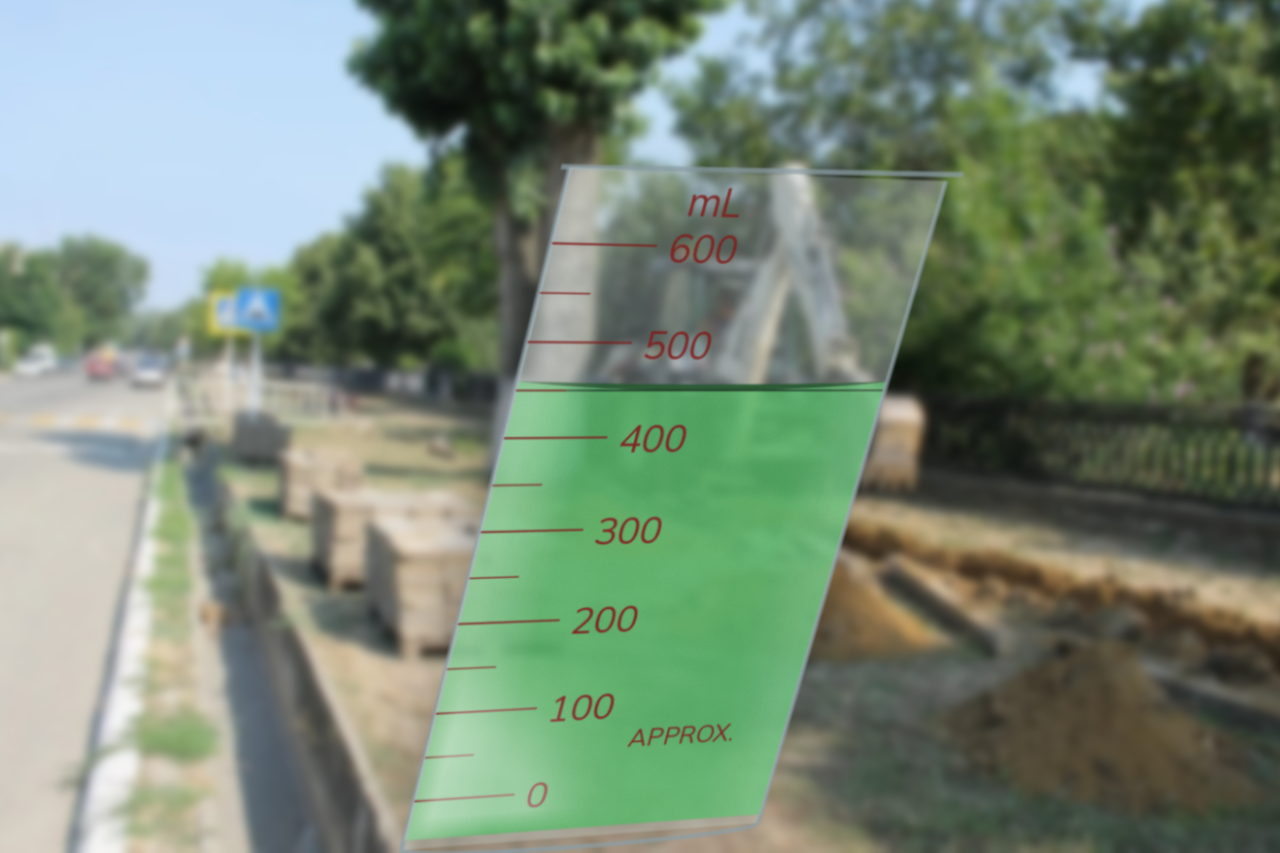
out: 450 mL
